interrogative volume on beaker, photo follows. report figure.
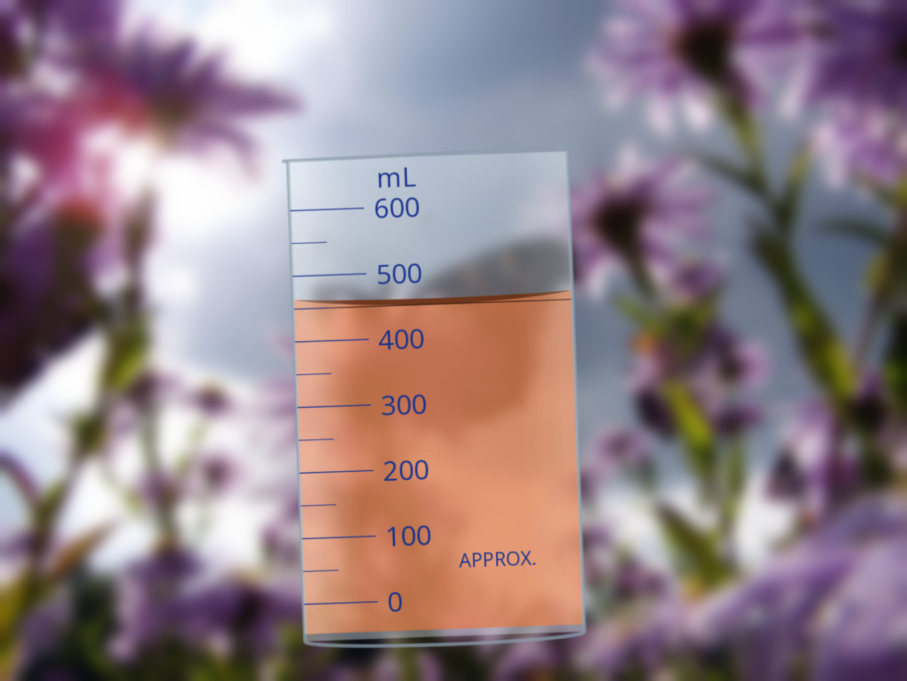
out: 450 mL
